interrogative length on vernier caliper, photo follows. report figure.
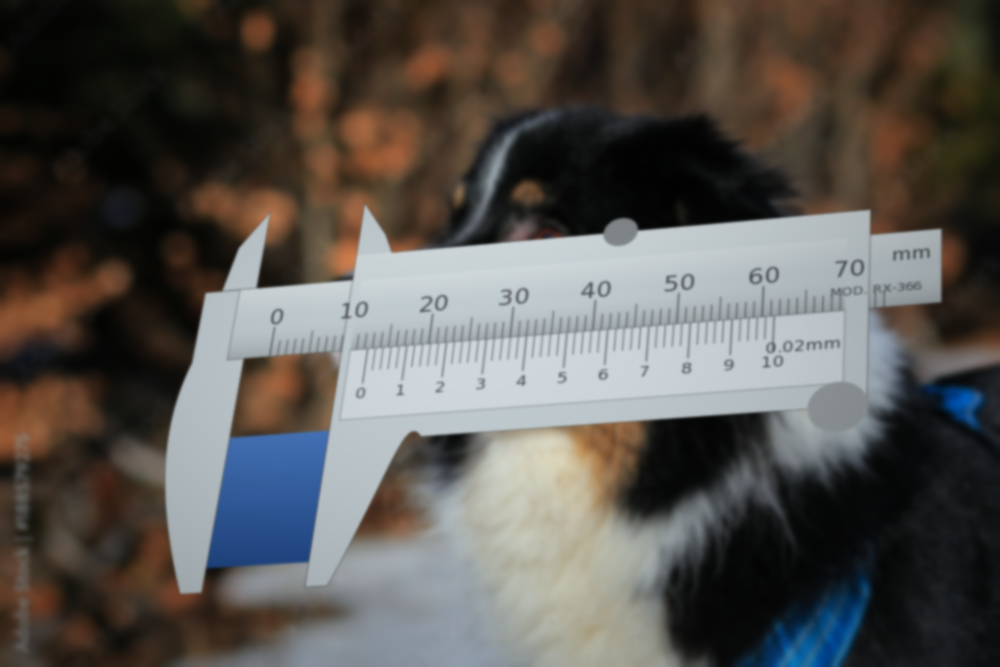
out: 12.4 mm
